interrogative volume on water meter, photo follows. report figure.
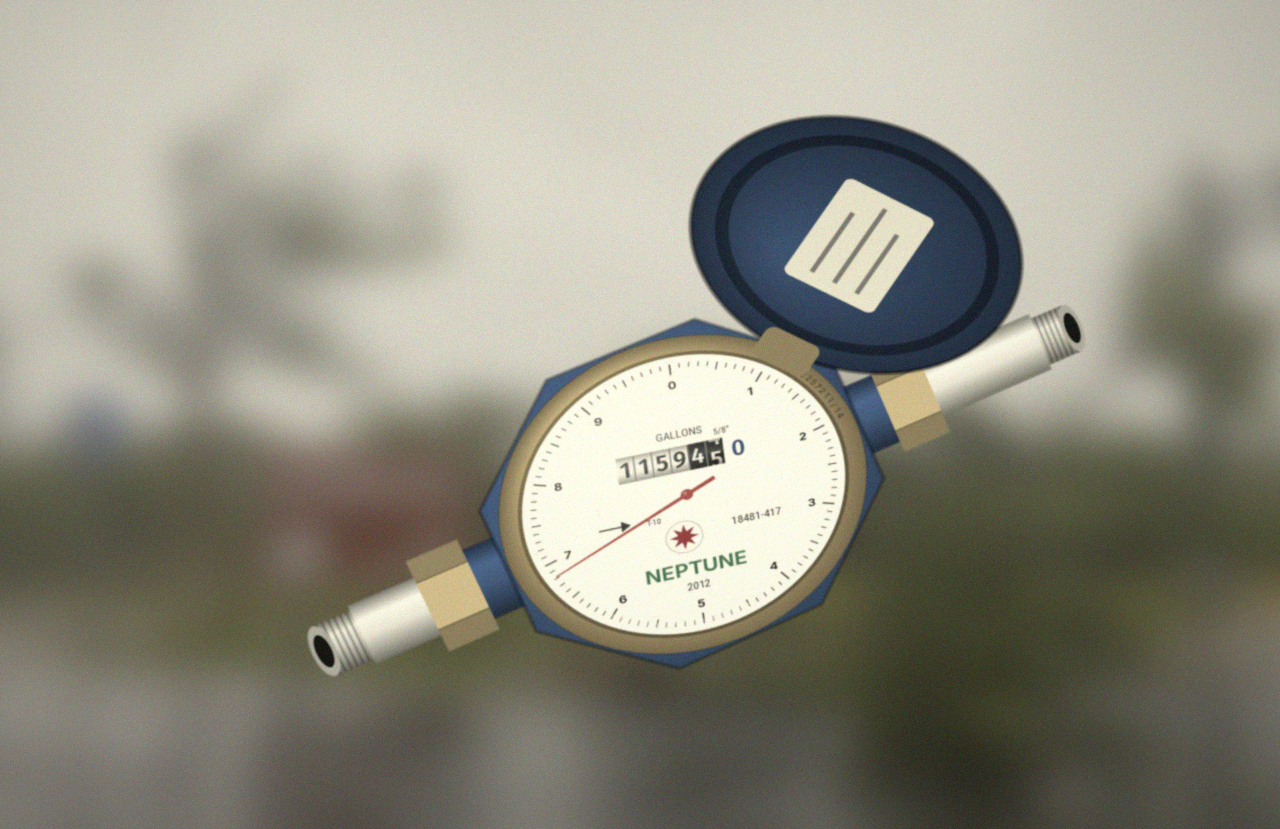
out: 1159446.8 gal
